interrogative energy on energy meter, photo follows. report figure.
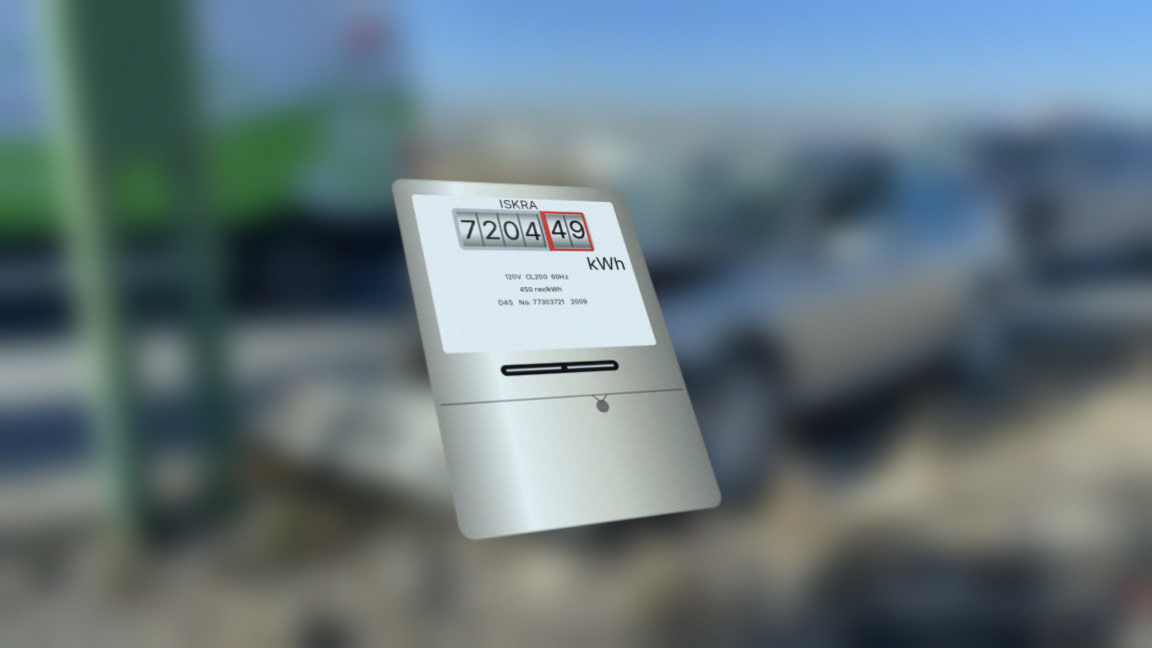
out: 7204.49 kWh
